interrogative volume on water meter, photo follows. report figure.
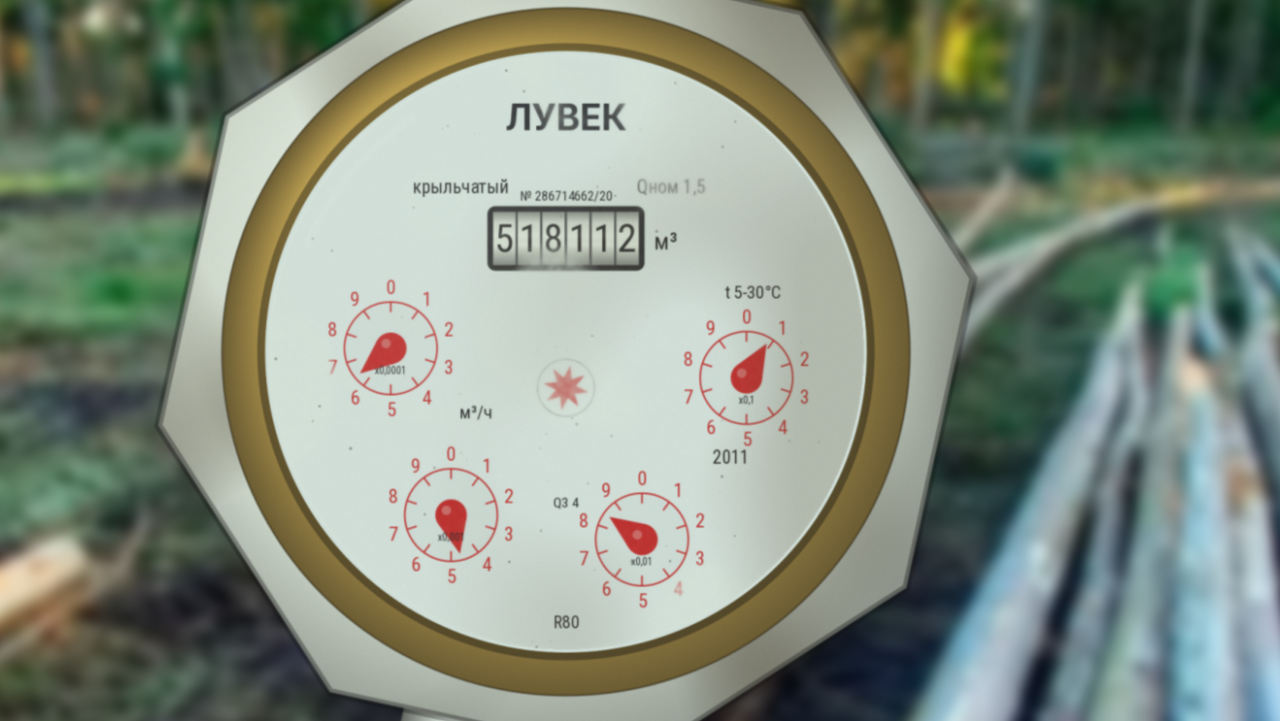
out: 518112.0846 m³
